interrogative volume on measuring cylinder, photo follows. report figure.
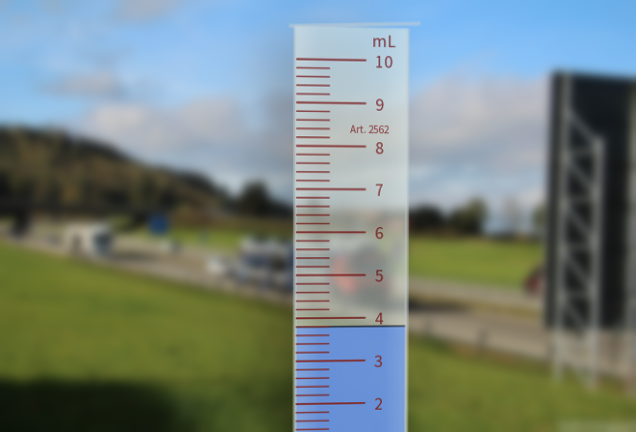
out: 3.8 mL
